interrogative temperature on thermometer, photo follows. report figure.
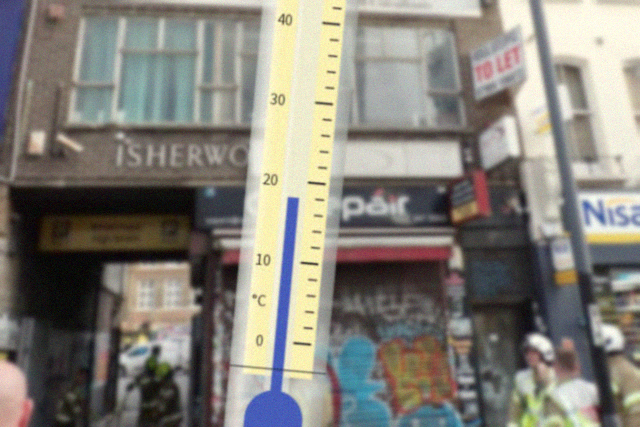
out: 18 °C
